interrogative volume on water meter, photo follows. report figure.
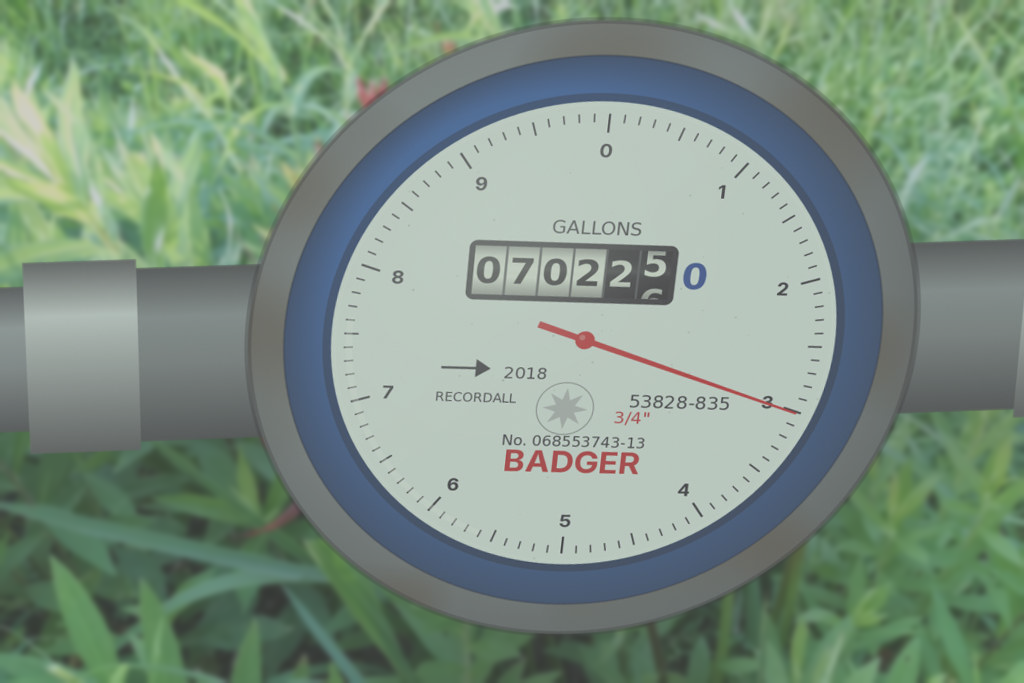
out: 702253.0 gal
